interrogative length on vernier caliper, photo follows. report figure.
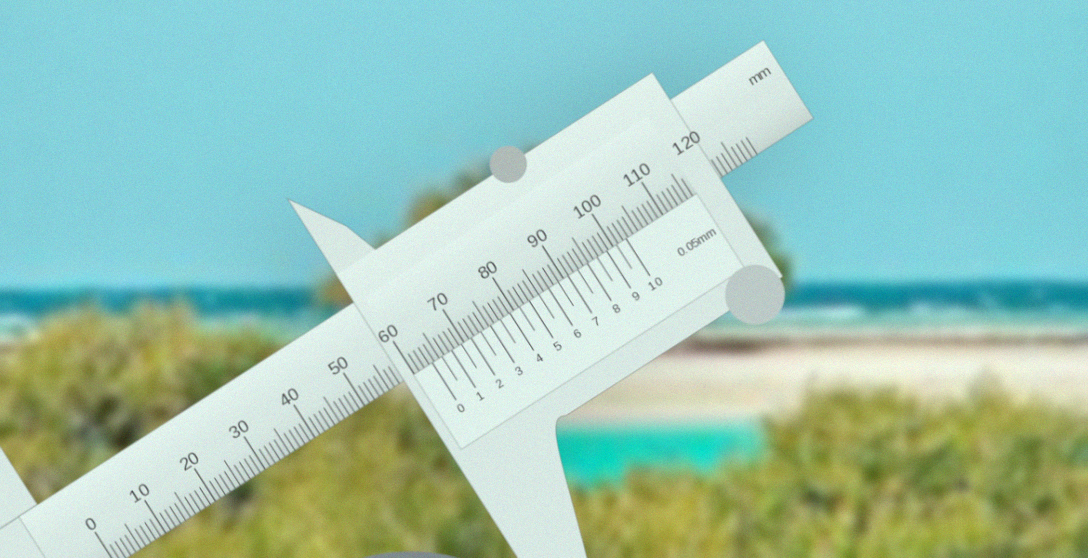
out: 63.6 mm
